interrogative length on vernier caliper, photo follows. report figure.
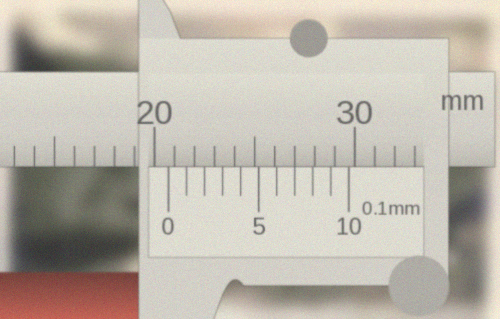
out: 20.7 mm
